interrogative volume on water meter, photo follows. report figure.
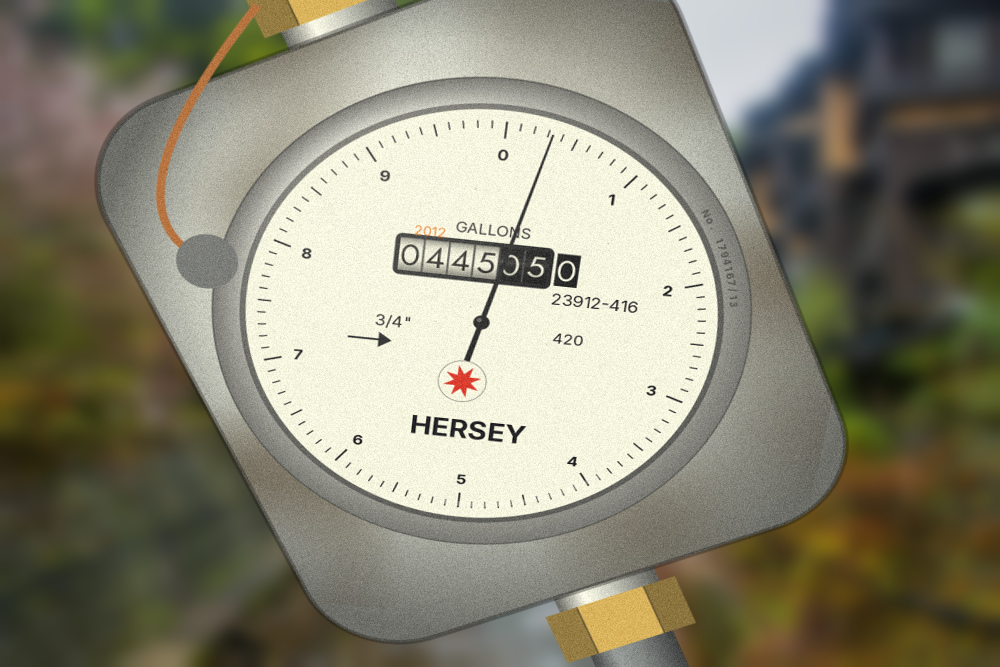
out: 445050.3 gal
